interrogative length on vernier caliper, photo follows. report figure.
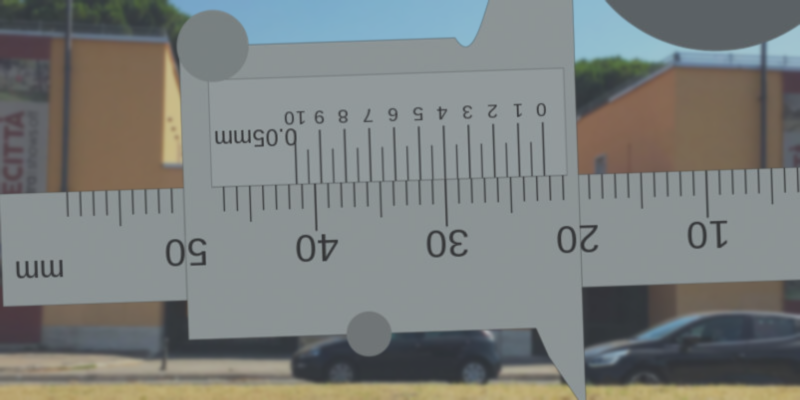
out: 22.4 mm
